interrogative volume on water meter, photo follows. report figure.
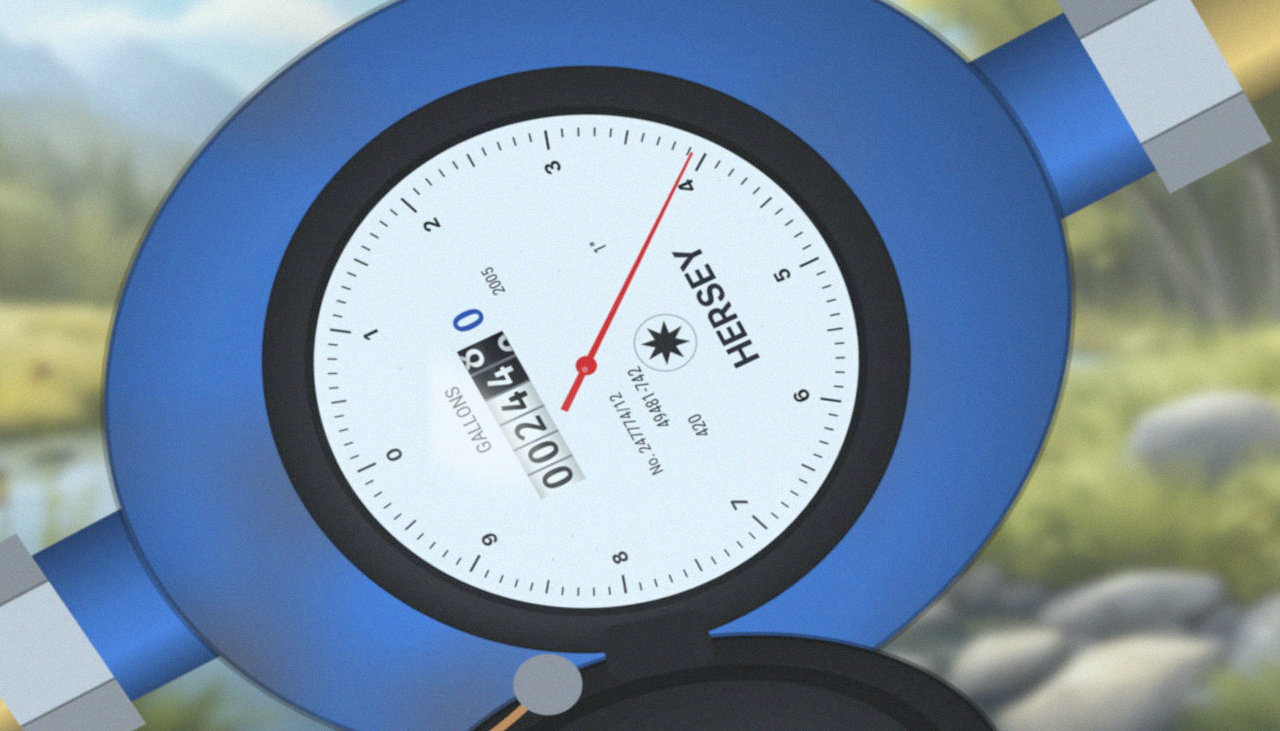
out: 24483.9 gal
